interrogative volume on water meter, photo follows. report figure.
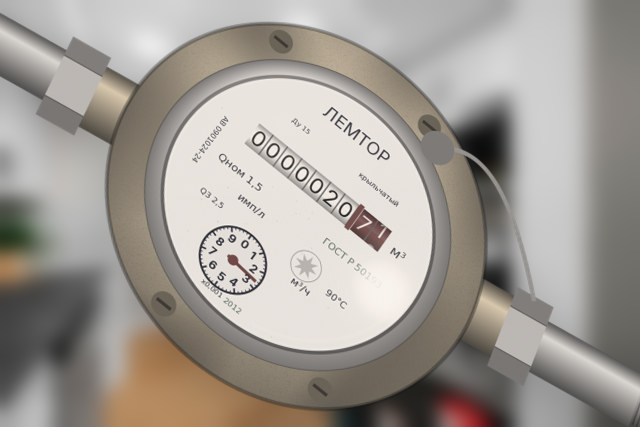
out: 20.712 m³
